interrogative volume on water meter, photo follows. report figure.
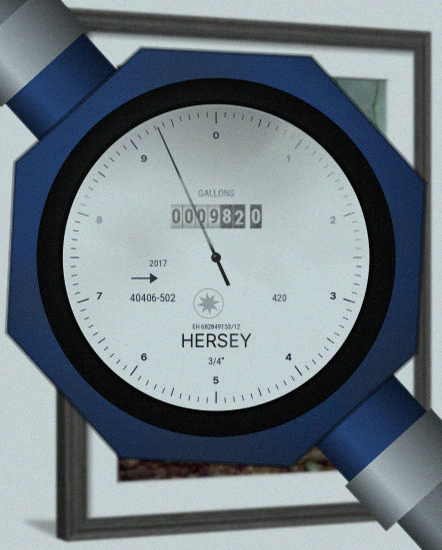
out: 9819.3 gal
